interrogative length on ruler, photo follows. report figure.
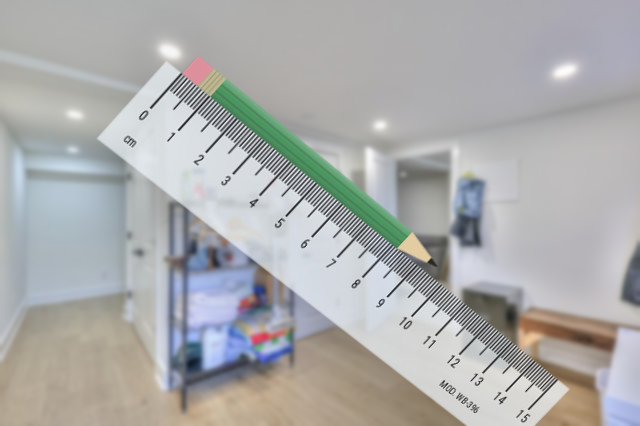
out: 9.5 cm
